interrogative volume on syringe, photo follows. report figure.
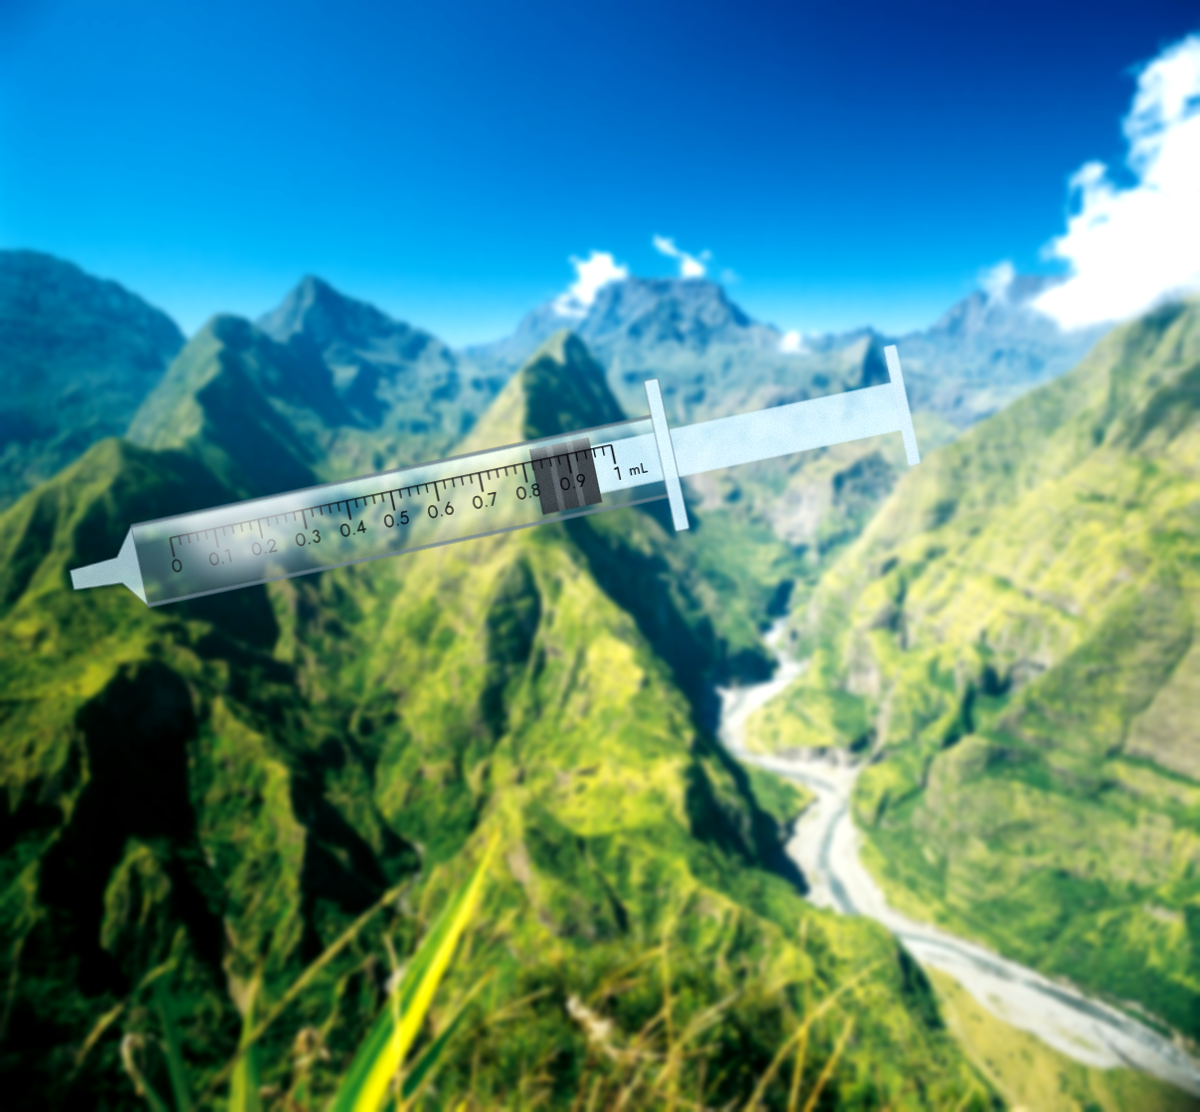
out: 0.82 mL
